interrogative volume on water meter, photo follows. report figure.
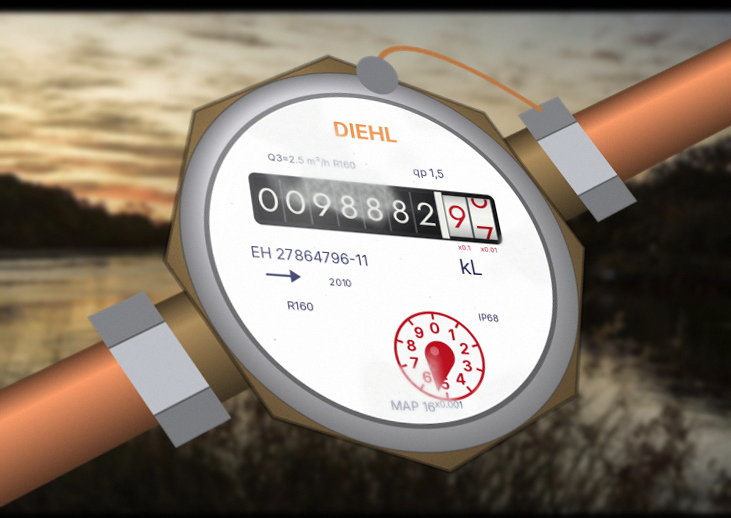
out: 98882.965 kL
